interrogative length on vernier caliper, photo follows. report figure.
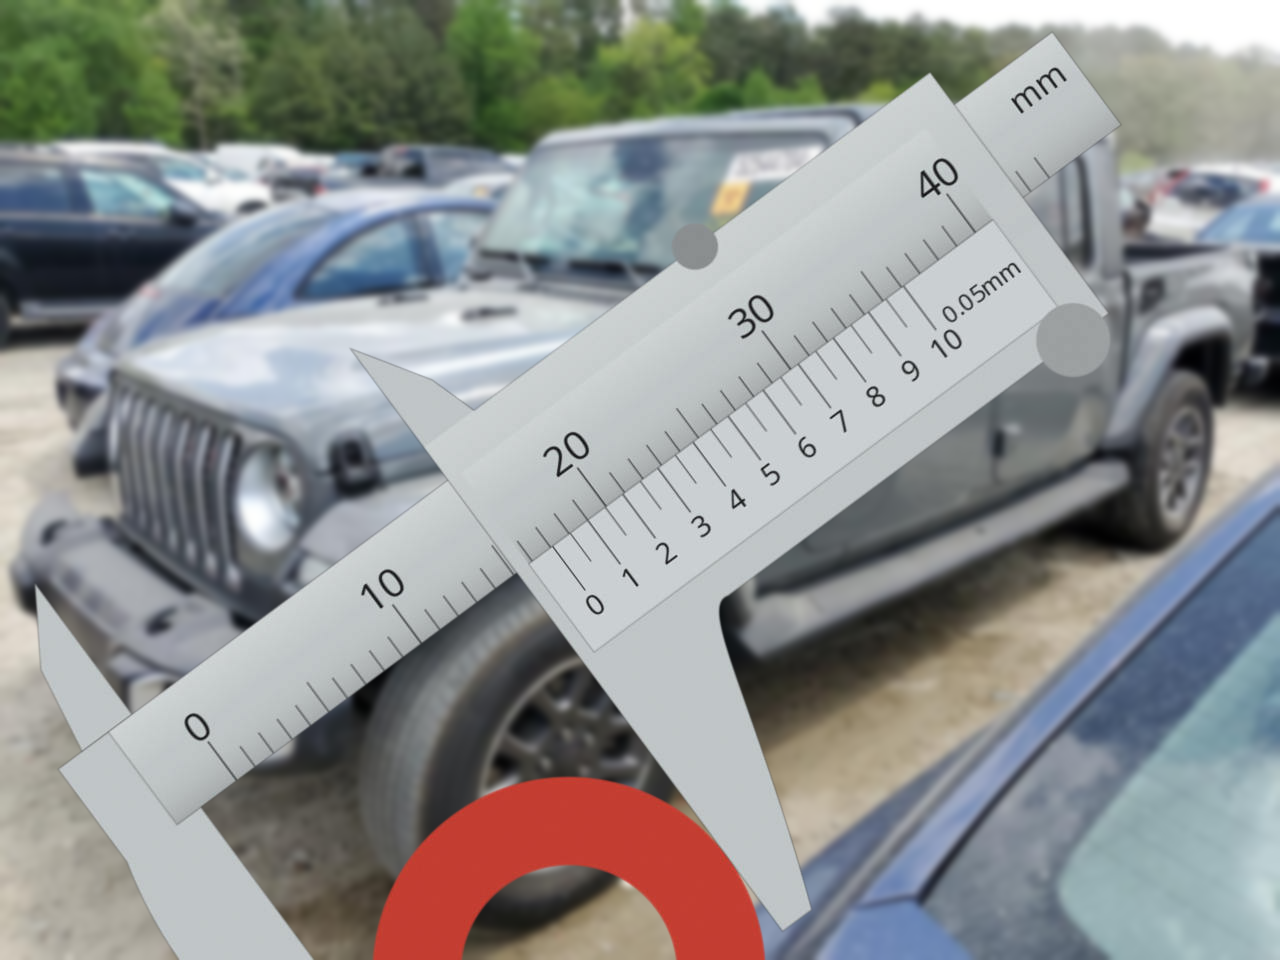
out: 17.1 mm
